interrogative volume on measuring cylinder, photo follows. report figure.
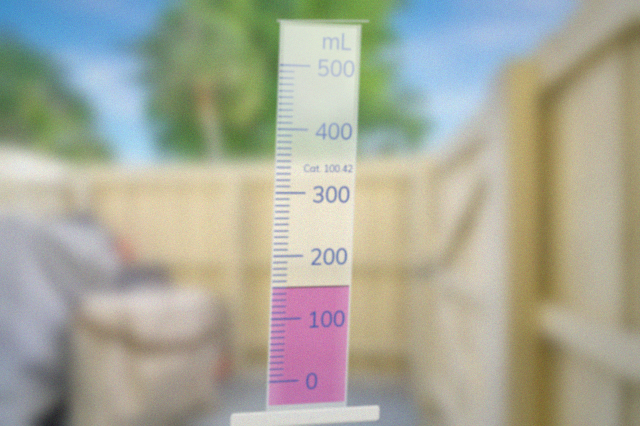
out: 150 mL
